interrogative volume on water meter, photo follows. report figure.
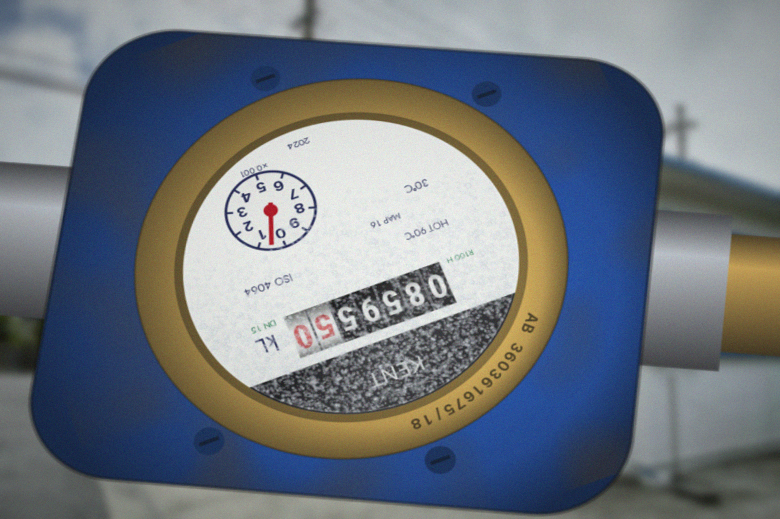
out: 8595.500 kL
